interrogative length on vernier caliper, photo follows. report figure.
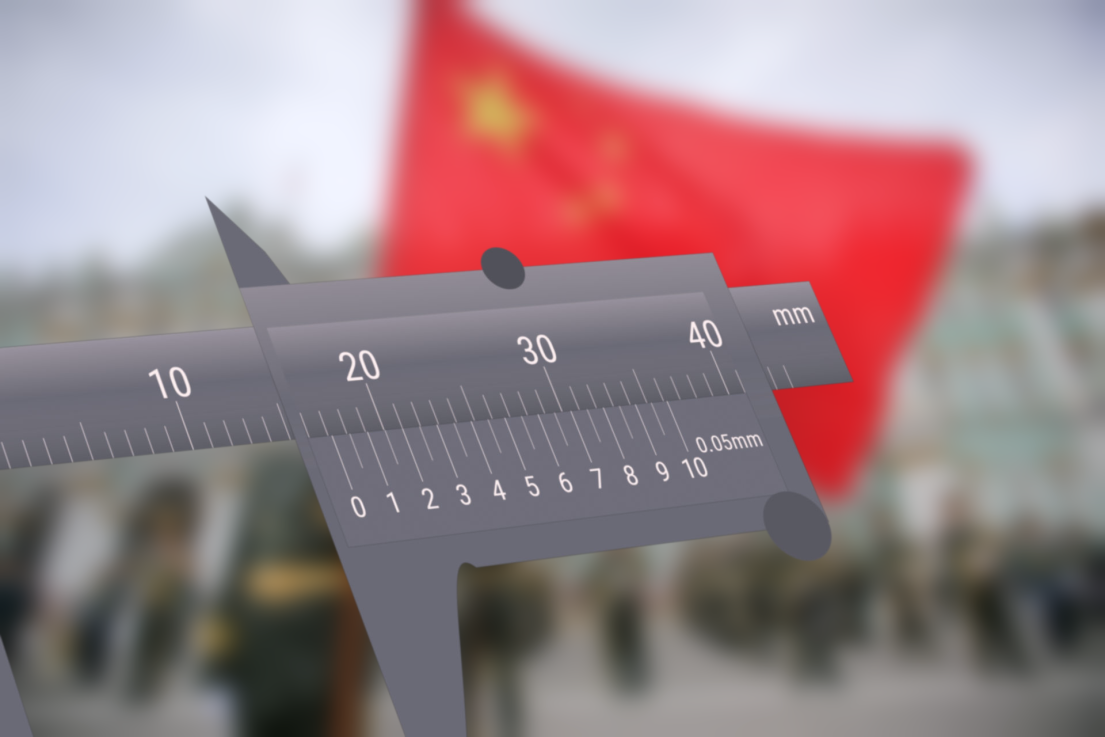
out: 17.2 mm
